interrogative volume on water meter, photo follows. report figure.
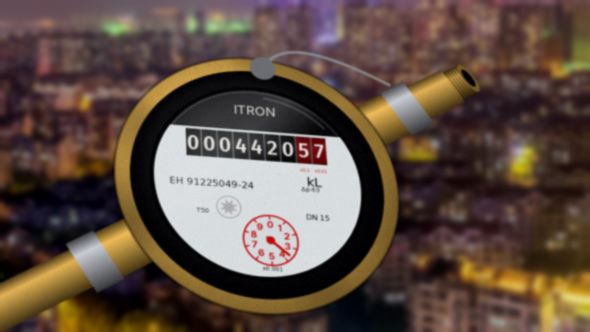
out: 4420.573 kL
